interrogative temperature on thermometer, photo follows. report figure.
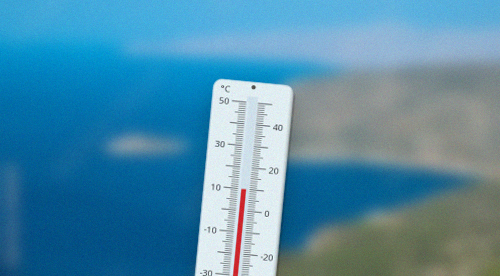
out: 10 °C
